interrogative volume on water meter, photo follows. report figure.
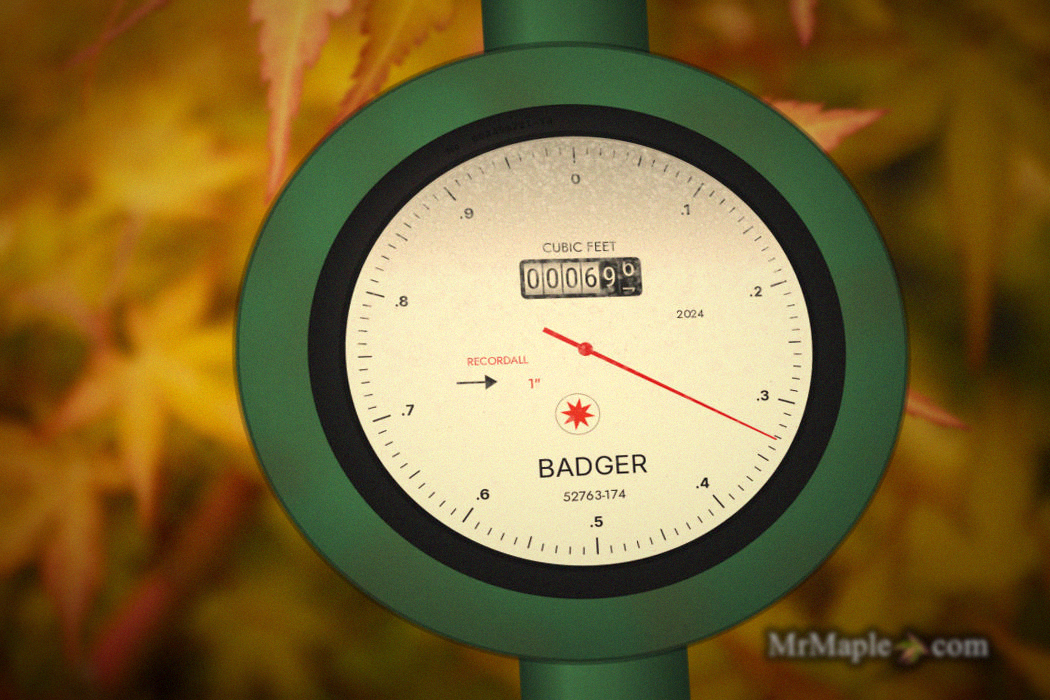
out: 696.33 ft³
